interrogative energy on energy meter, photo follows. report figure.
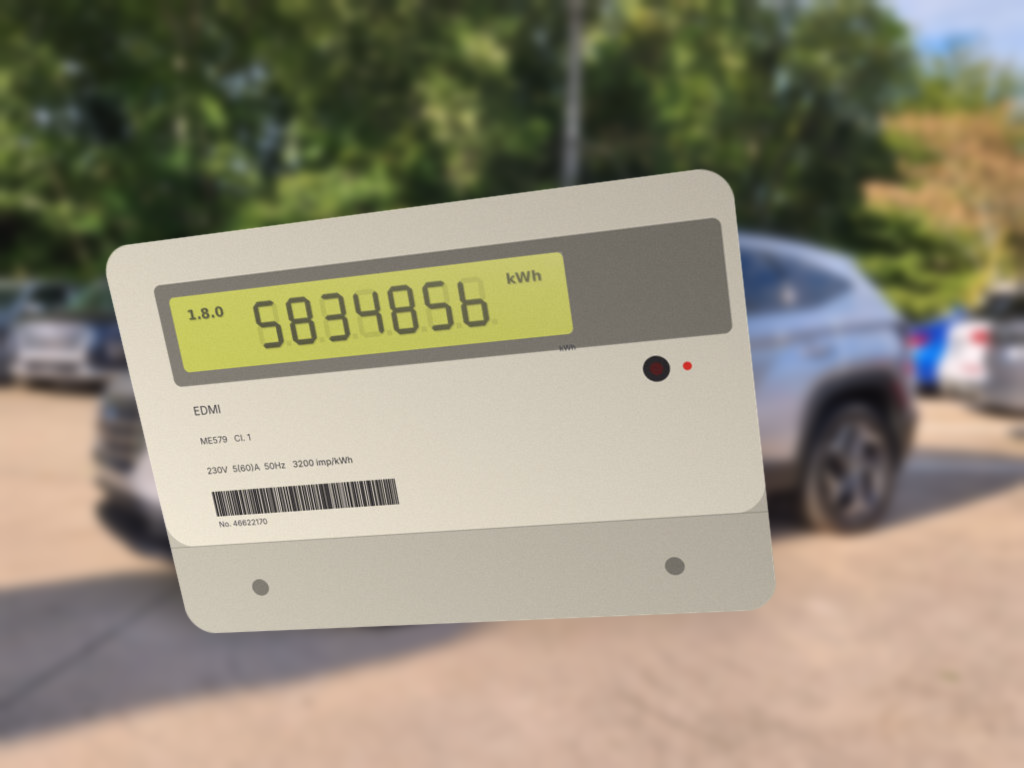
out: 5834856 kWh
